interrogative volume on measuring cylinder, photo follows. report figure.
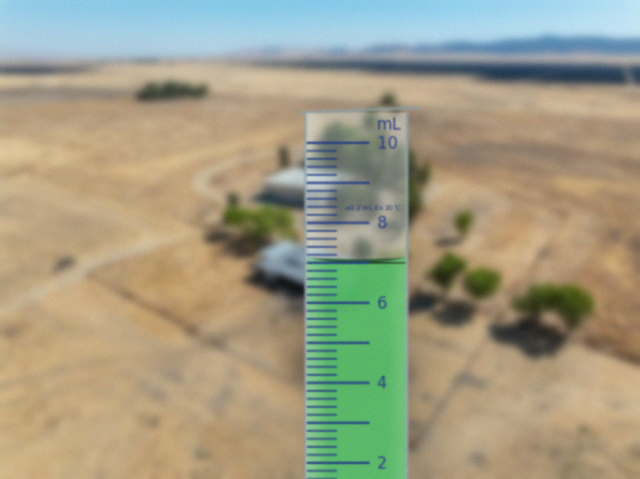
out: 7 mL
